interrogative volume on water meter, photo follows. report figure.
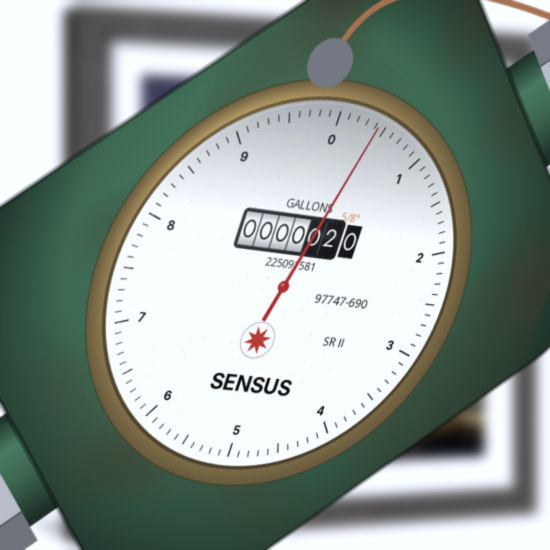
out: 20.4 gal
